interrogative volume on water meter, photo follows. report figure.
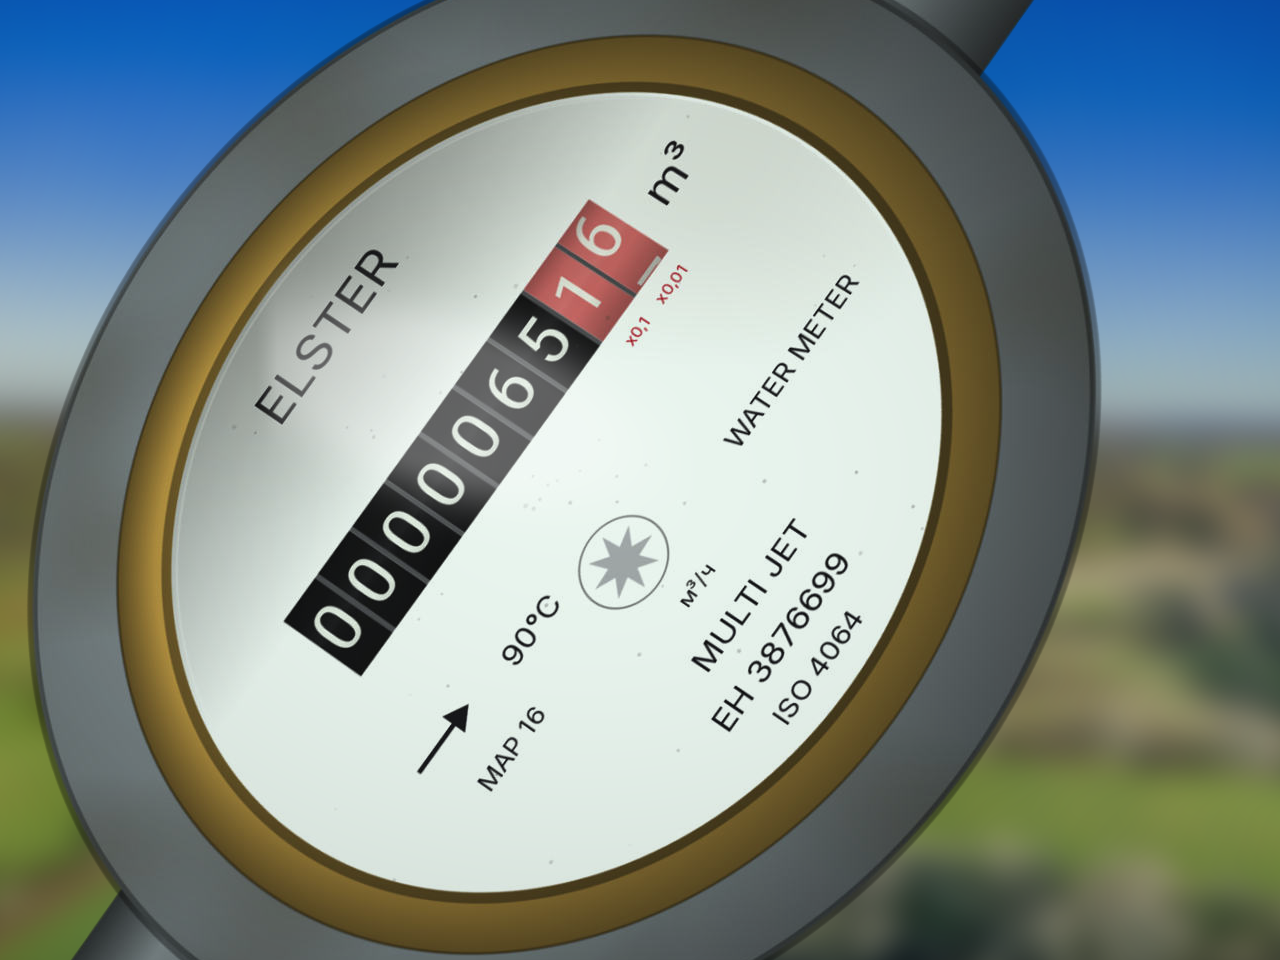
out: 65.16 m³
